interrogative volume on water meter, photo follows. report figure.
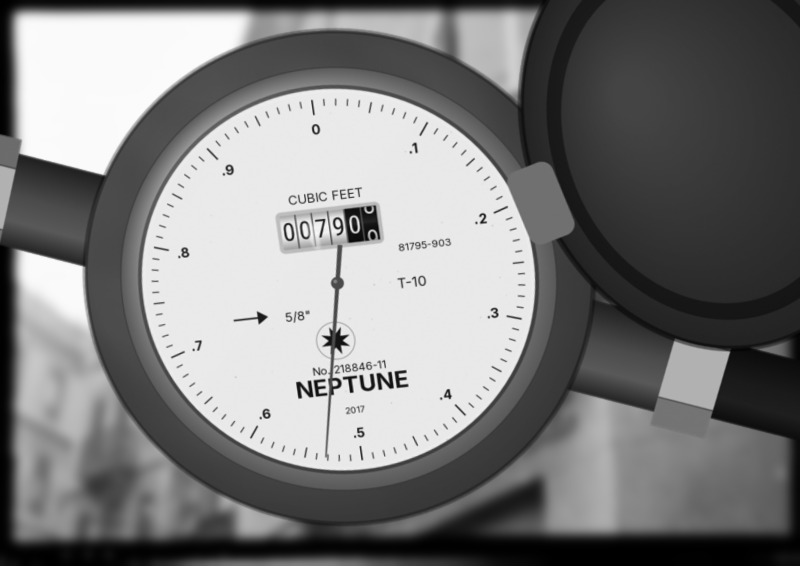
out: 7908.53 ft³
